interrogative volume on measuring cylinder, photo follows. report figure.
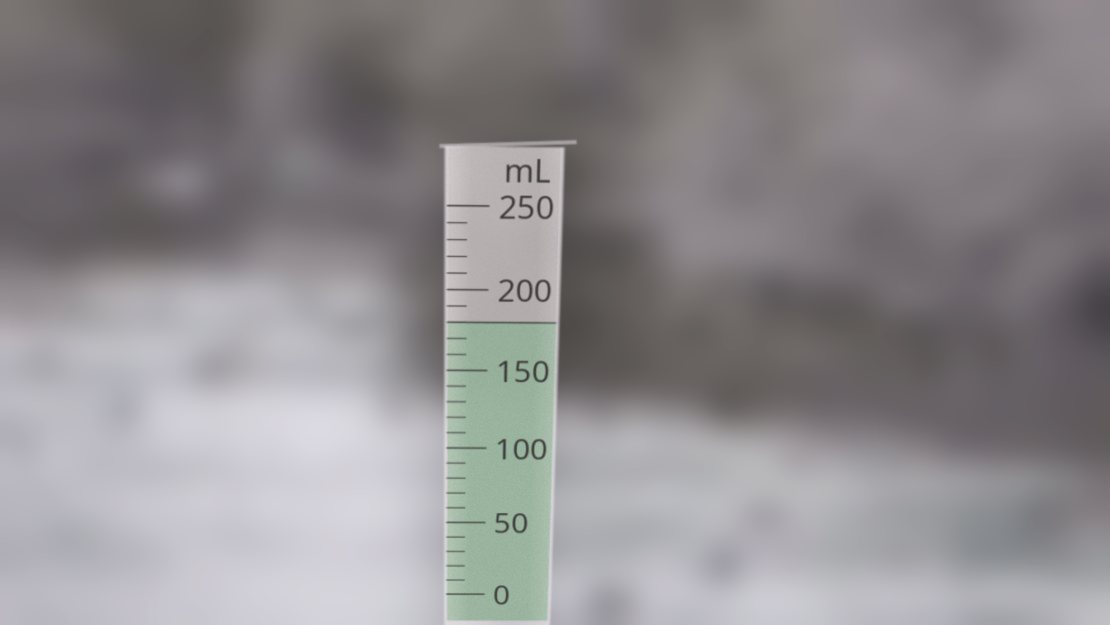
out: 180 mL
